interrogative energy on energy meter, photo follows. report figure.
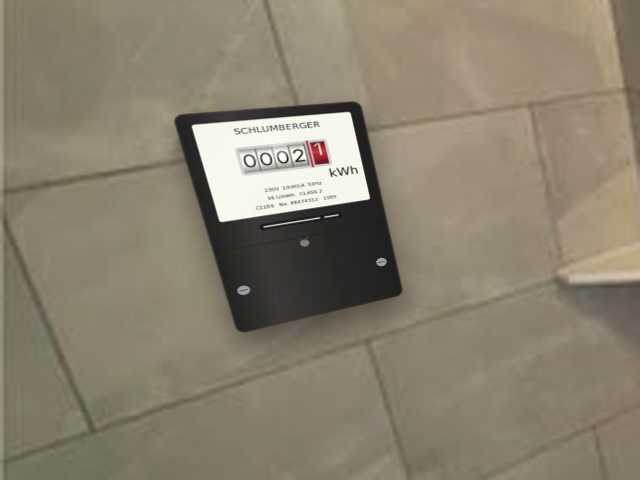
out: 2.1 kWh
